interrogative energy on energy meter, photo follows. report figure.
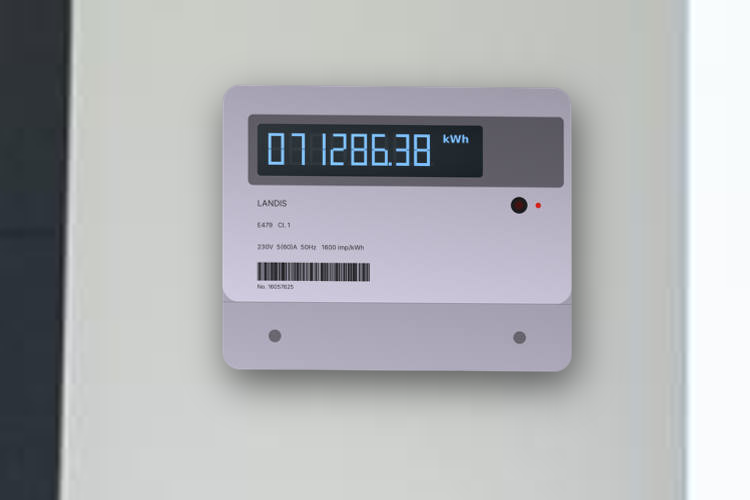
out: 71286.38 kWh
